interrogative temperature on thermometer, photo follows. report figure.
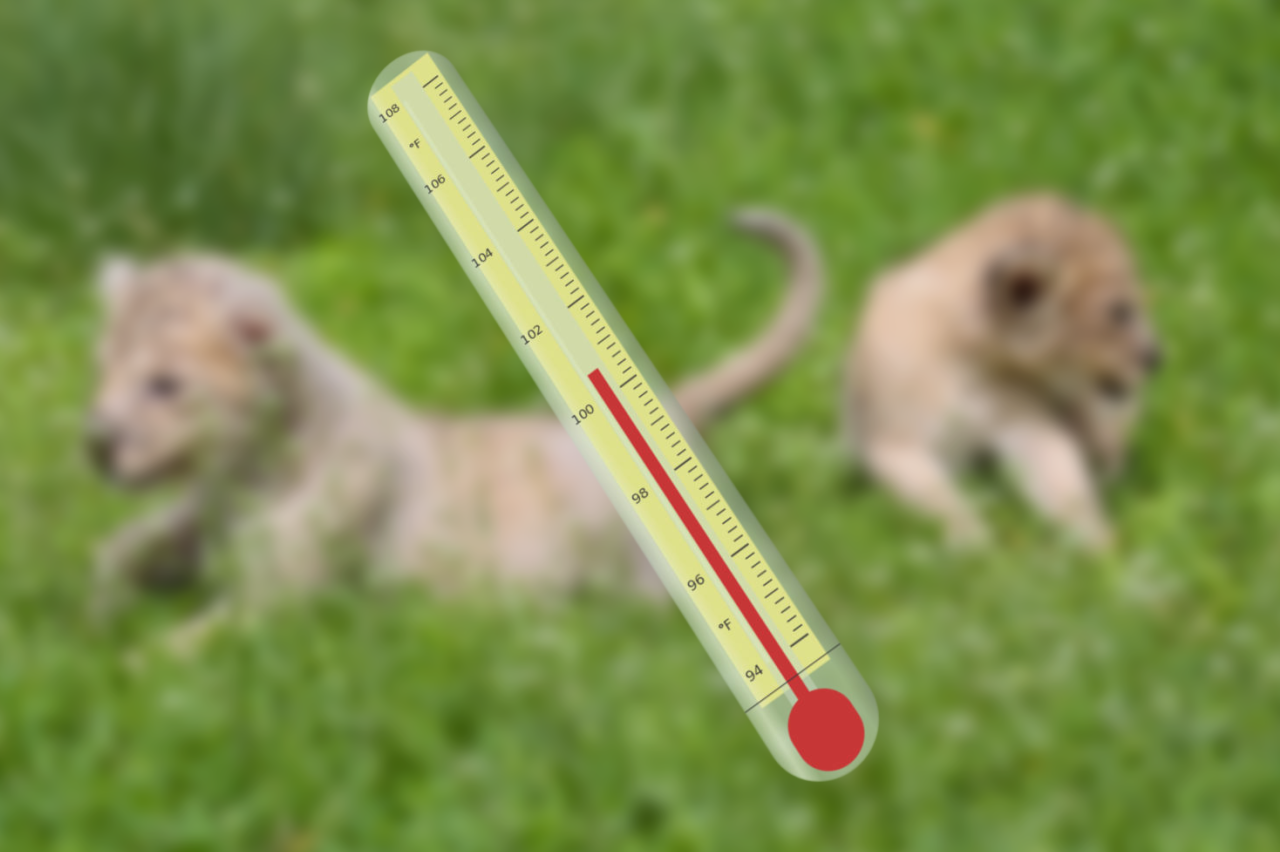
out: 100.6 °F
